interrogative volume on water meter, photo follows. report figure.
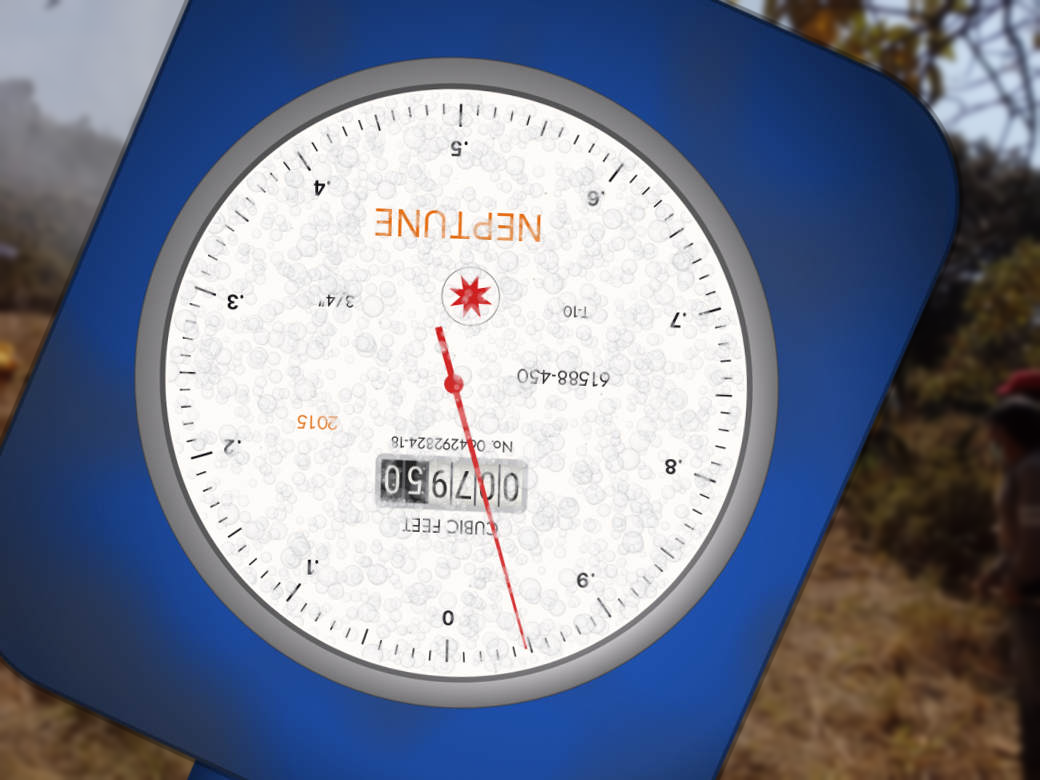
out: 7949.95 ft³
